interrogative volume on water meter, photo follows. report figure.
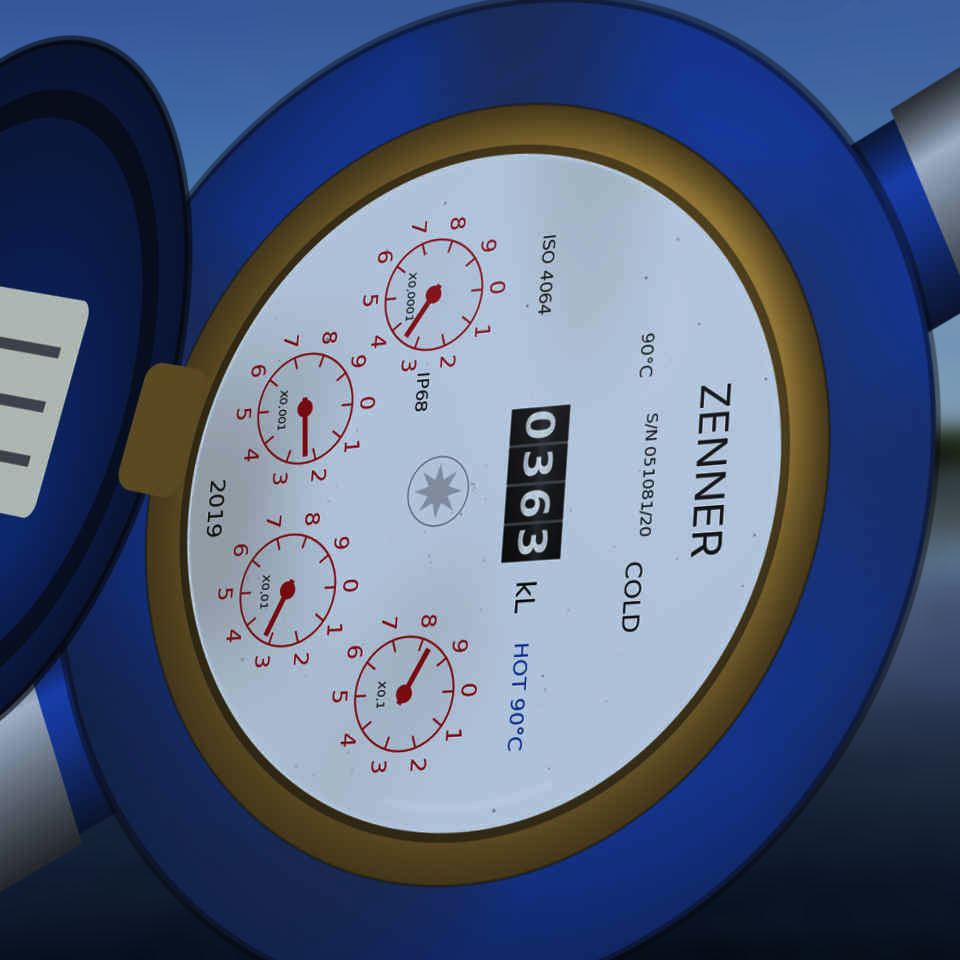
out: 363.8323 kL
